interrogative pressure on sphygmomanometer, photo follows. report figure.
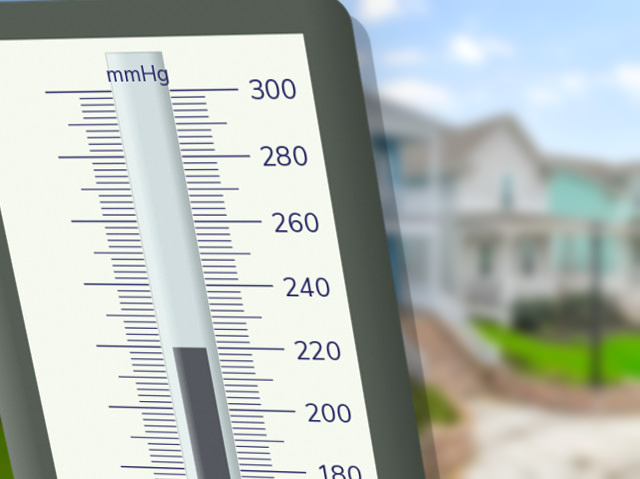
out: 220 mmHg
